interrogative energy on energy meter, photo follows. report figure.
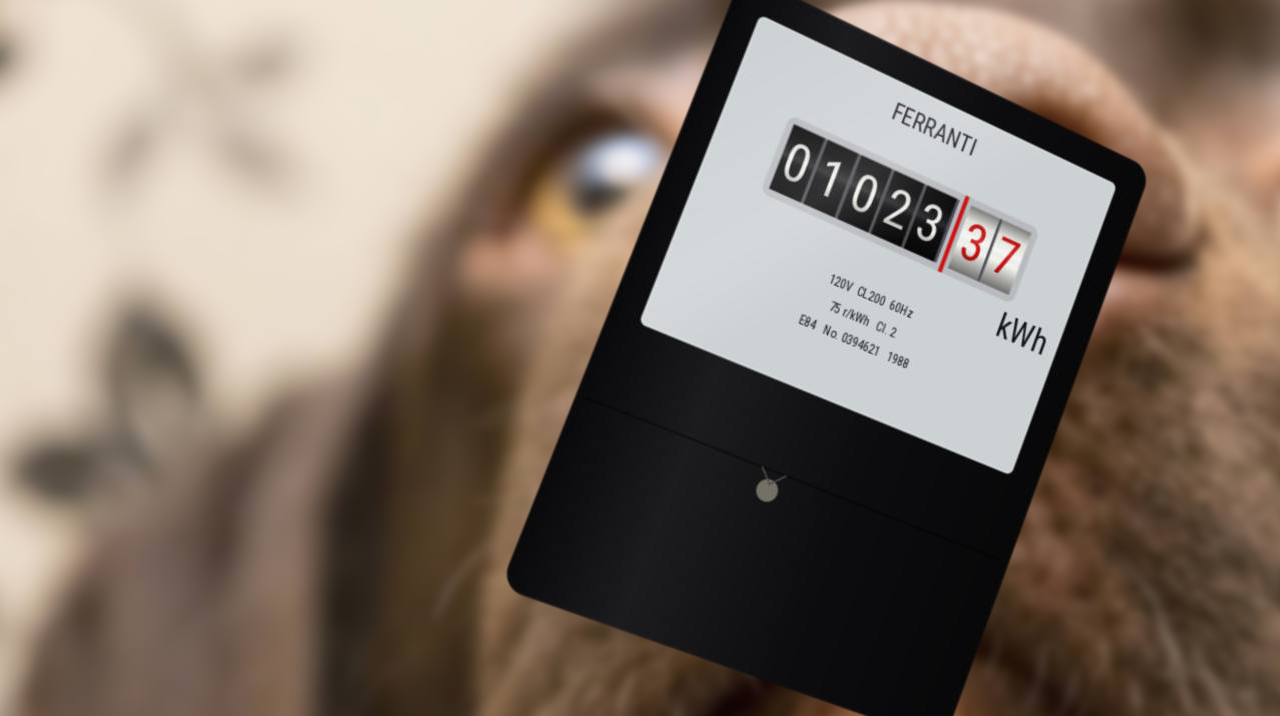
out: 1023.37 kWh
